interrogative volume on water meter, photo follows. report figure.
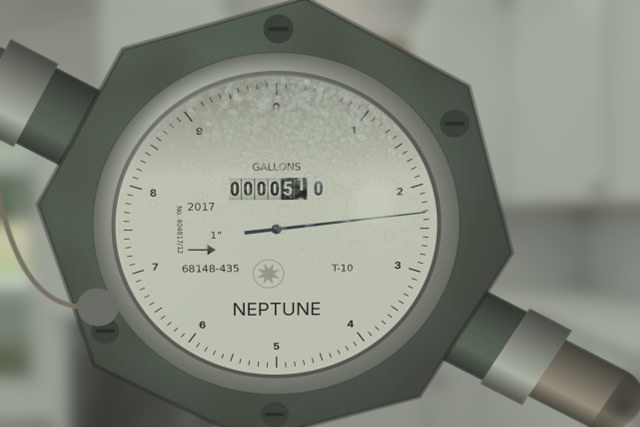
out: 512.3 gal
